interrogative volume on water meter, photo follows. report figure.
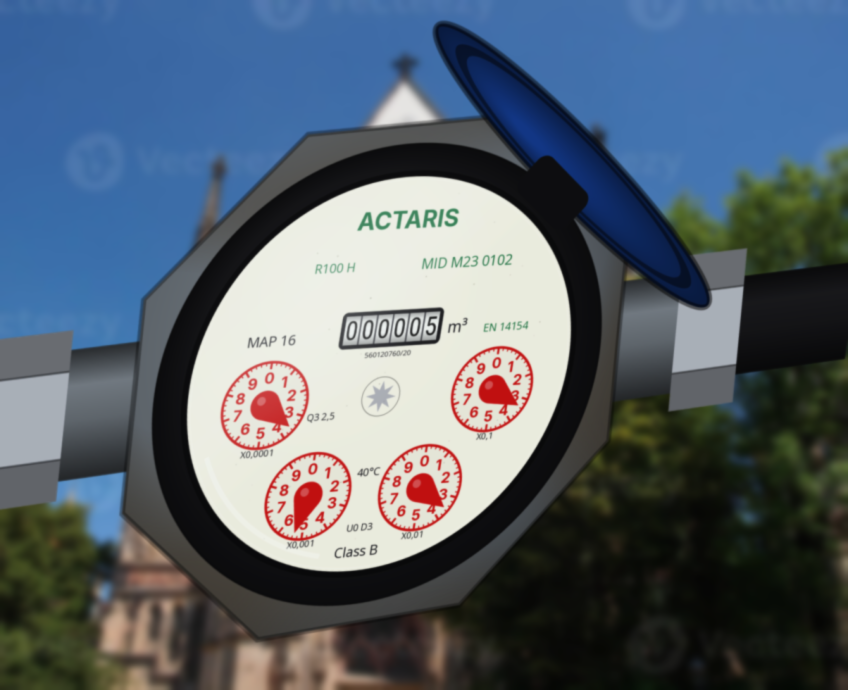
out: 5.3353 m³
